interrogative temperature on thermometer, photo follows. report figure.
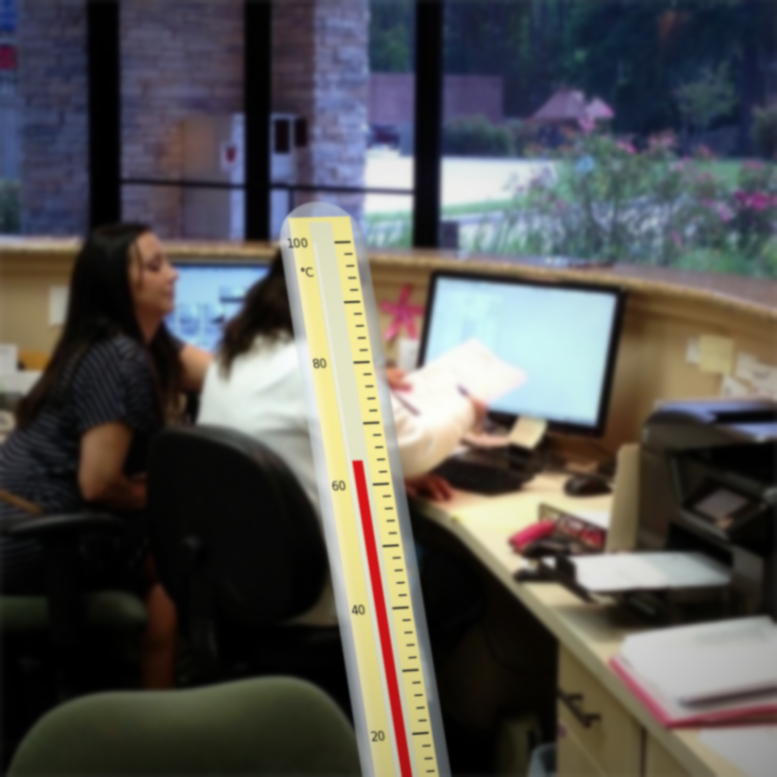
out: 64 °C
